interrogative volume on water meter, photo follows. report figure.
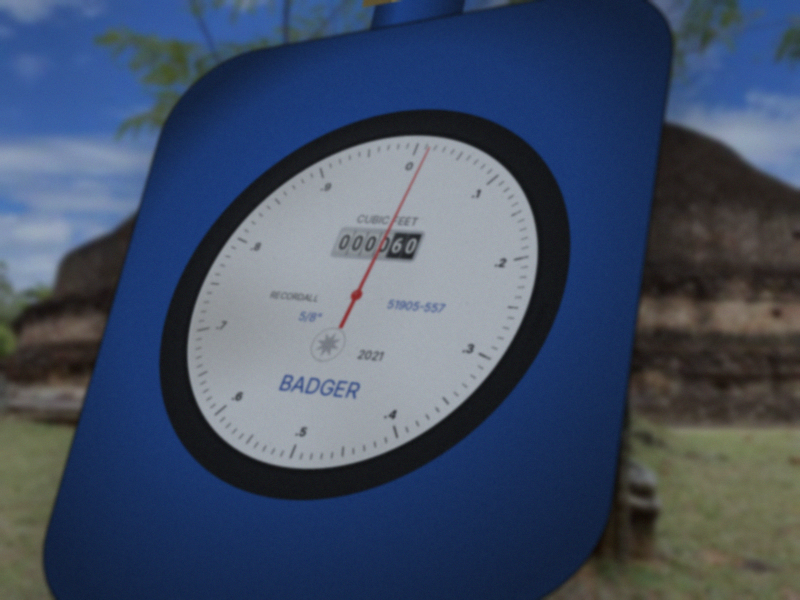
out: 60.01 ft³
